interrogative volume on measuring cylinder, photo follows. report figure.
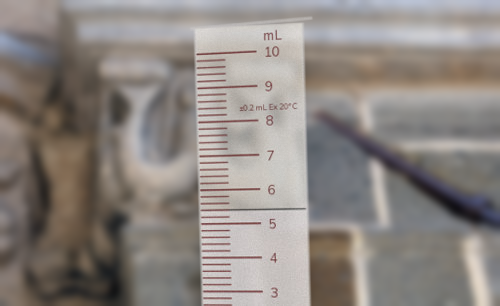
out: 5.4 mL
